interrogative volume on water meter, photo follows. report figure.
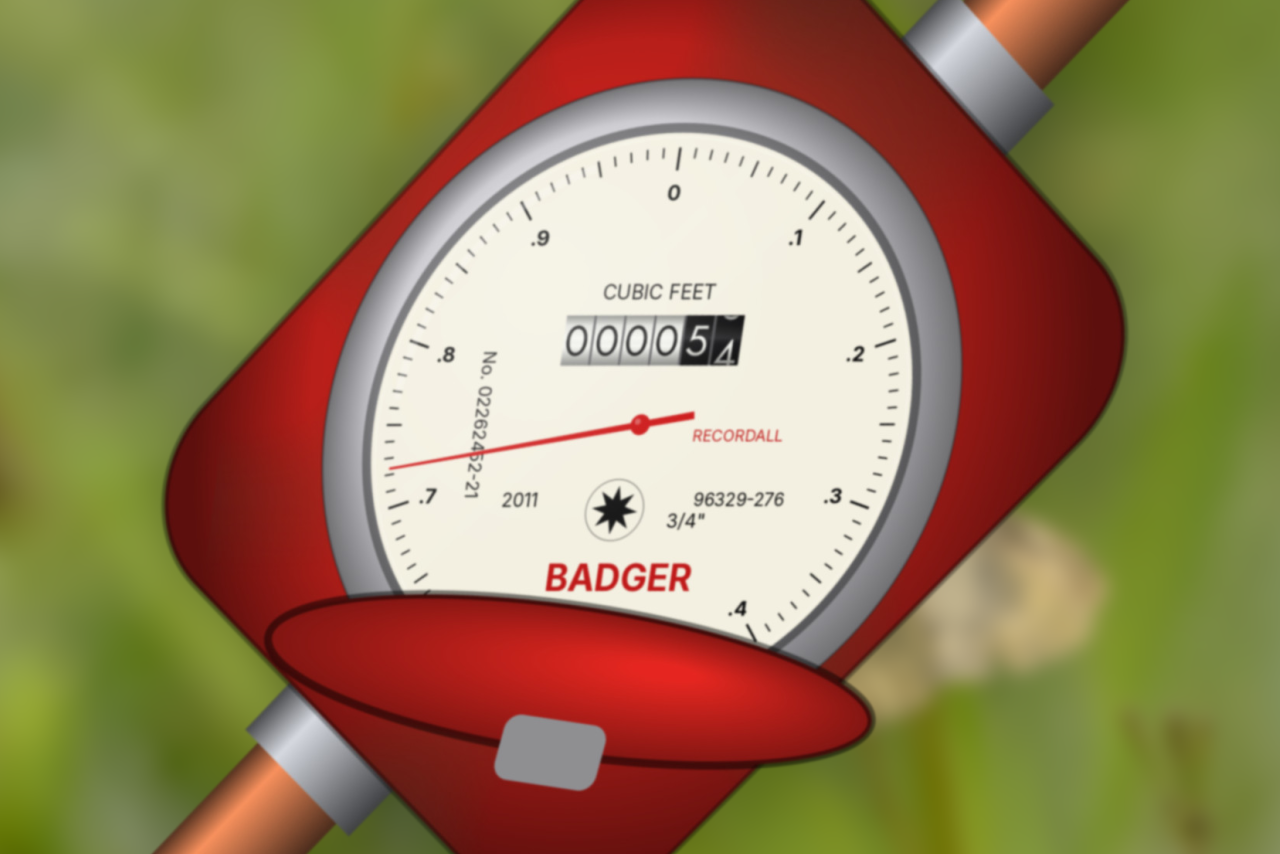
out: 53.72 ft³
